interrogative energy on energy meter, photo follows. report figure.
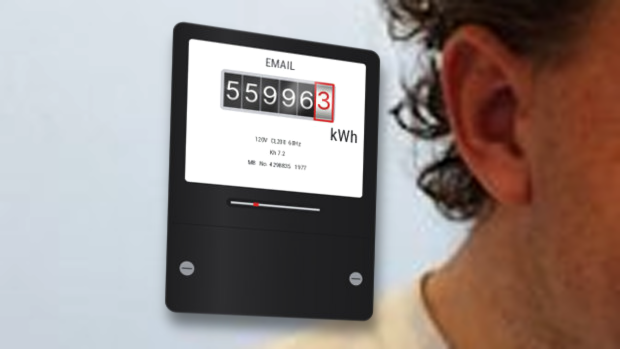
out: 55996.3 kWh
